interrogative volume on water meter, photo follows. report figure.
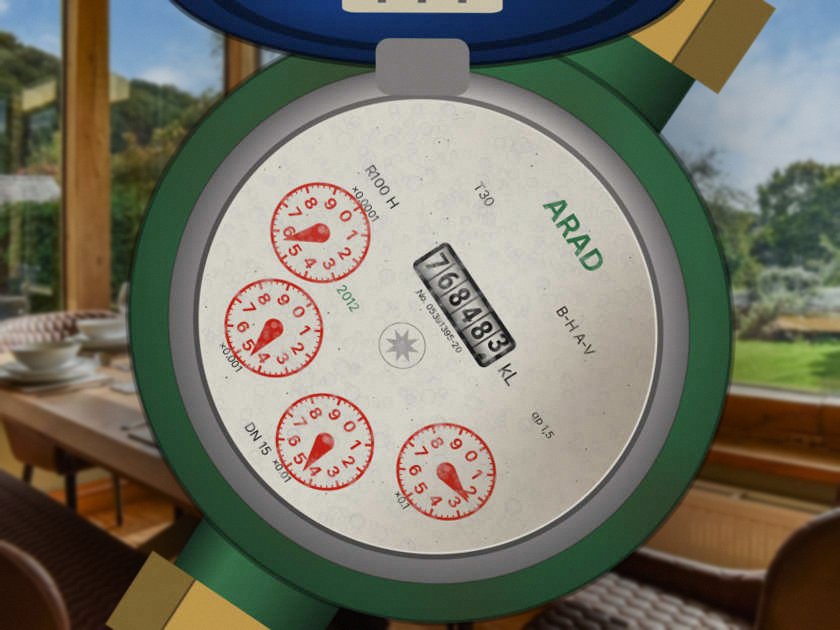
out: 768483.2445 kL
